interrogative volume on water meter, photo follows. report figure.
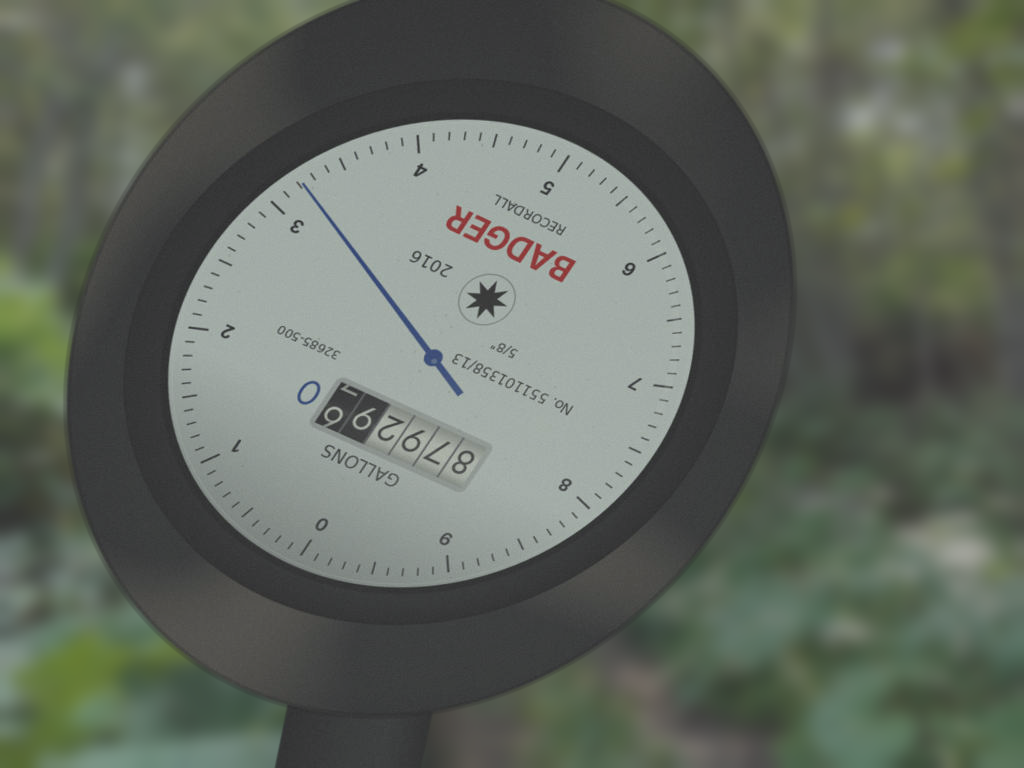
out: 8792963.2 gal
